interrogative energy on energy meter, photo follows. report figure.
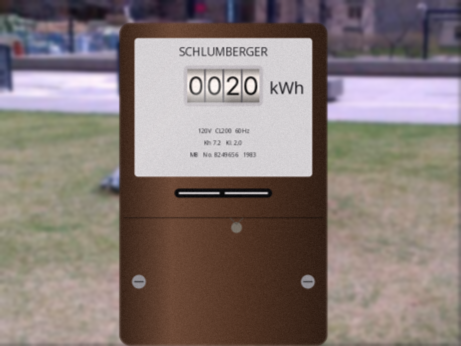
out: 20 kWh
